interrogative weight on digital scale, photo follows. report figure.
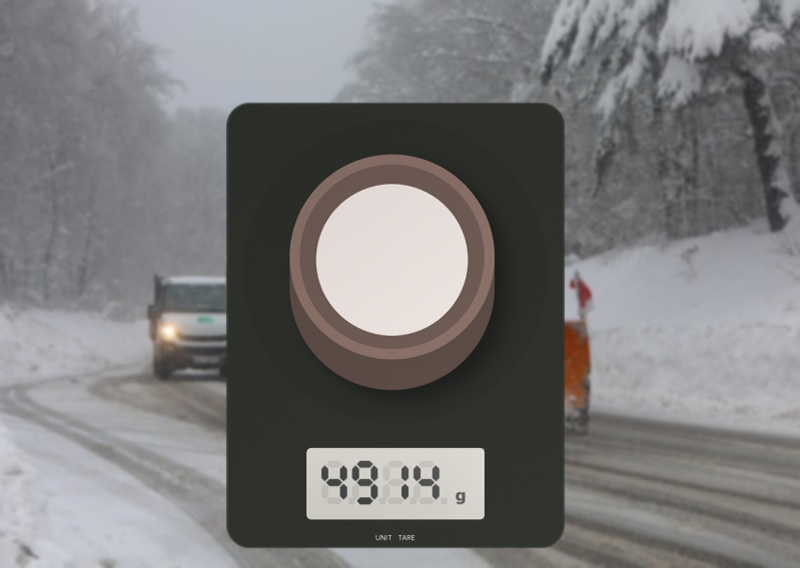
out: 4914 g
